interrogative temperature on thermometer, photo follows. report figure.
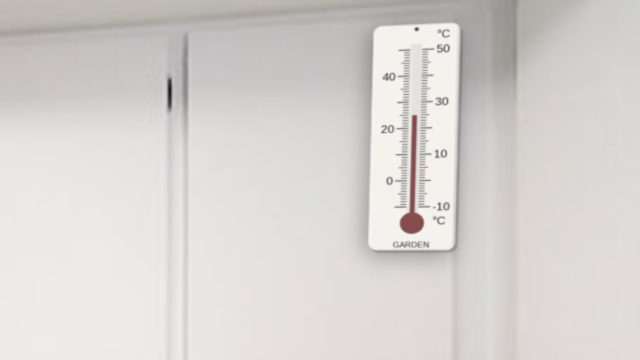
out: 25 °C
